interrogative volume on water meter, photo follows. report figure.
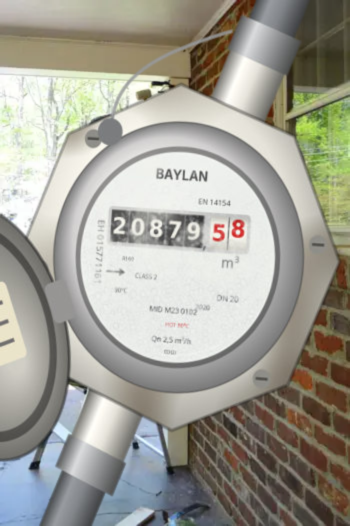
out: 20879.58 m³
